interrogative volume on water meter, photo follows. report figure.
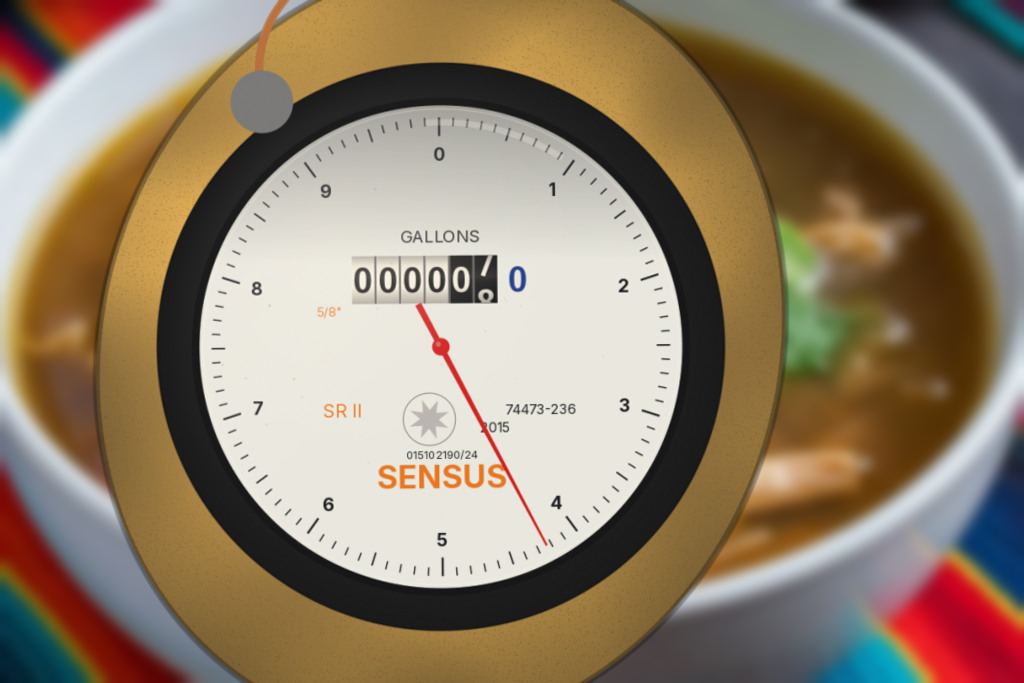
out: 74.2 gal
